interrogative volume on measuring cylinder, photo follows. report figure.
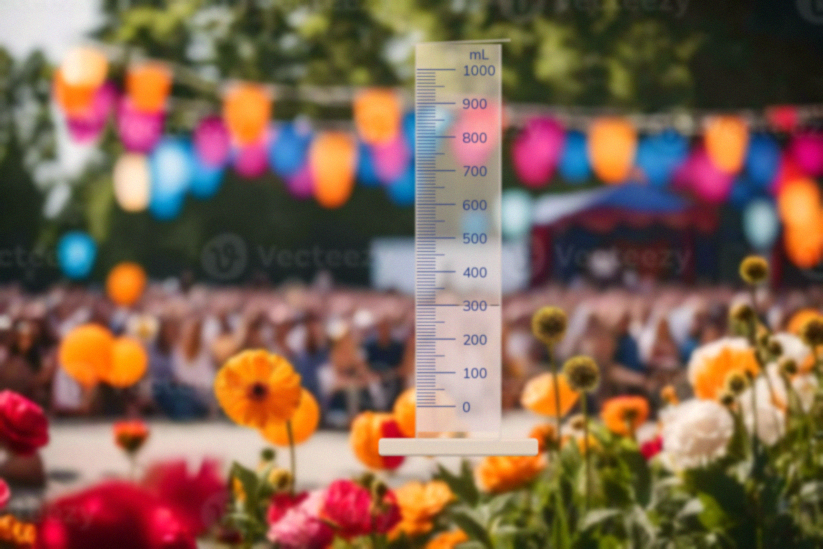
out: 300 mL
